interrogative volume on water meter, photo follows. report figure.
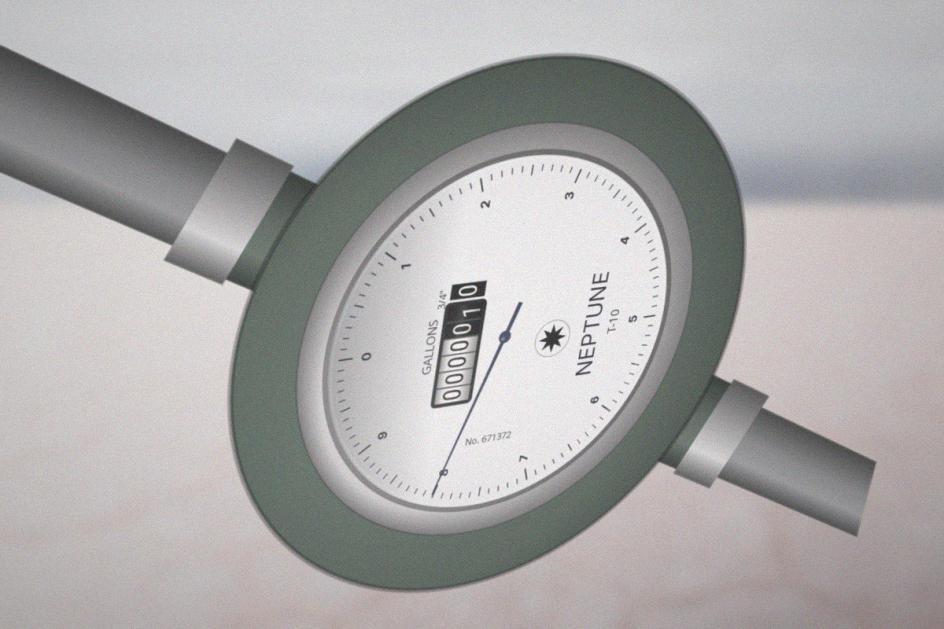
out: 8.0 gal
